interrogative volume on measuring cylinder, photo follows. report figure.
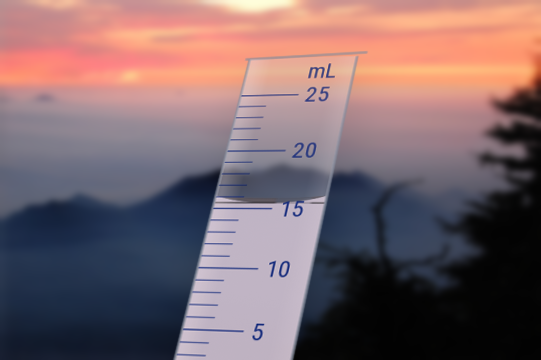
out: 15.5 mL
